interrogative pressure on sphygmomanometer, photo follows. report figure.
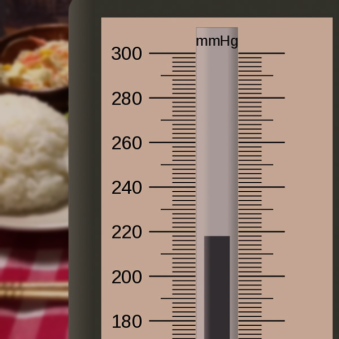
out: 218 mmHg
